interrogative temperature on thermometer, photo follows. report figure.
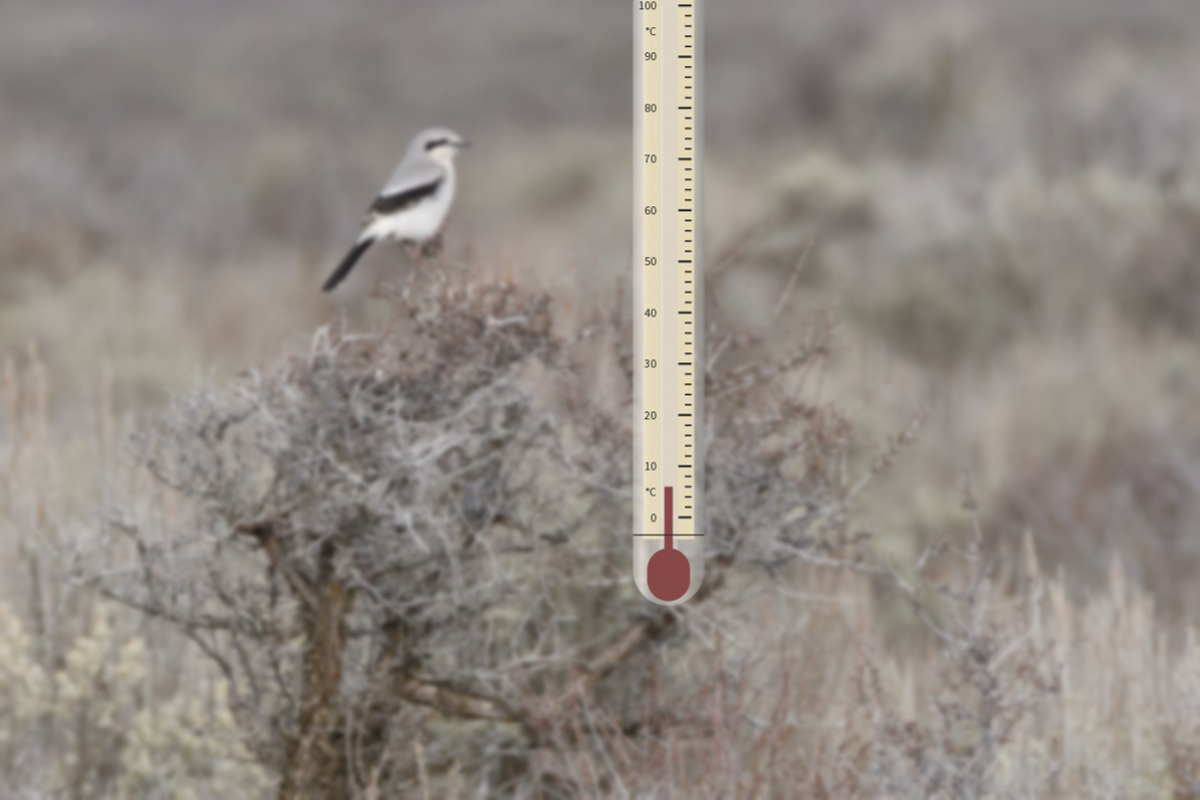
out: 6 °C
